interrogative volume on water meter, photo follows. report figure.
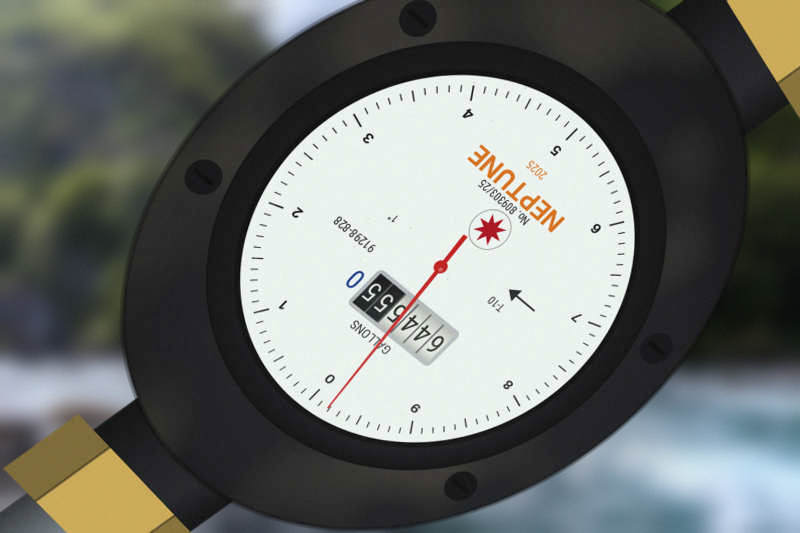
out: 6445549.8 gal
